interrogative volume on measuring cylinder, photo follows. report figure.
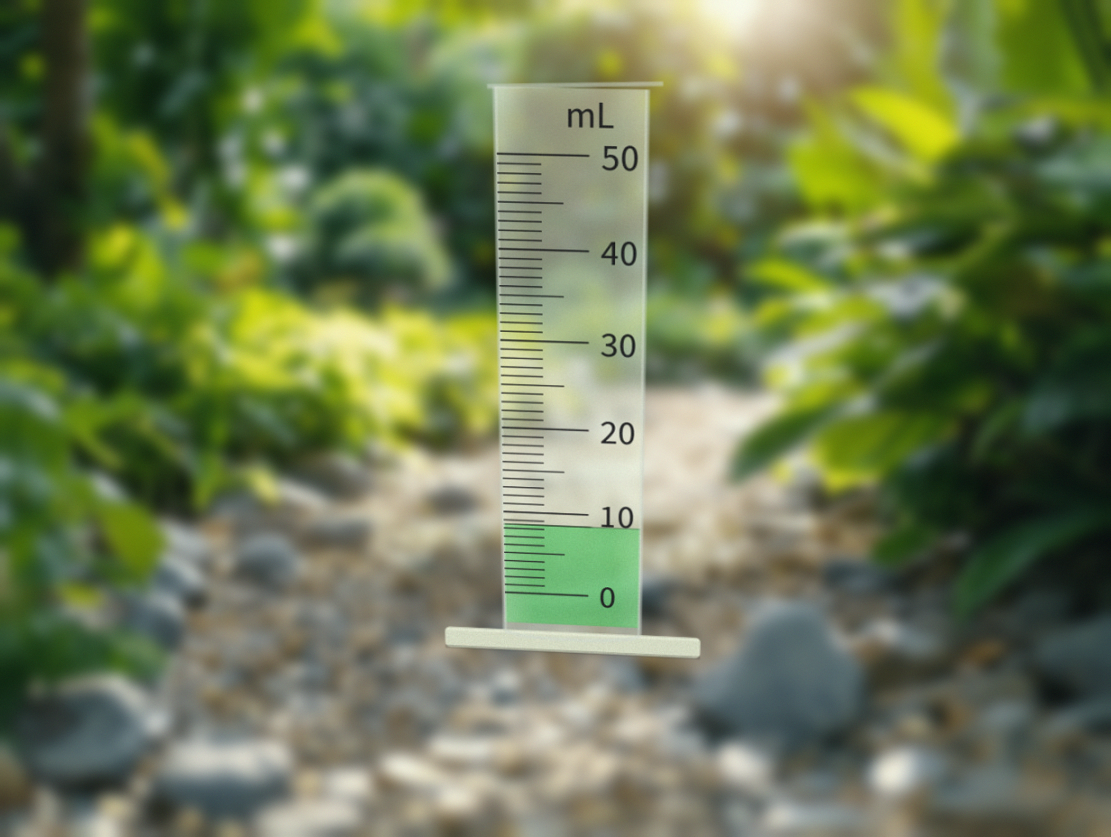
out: 8.5 mL
